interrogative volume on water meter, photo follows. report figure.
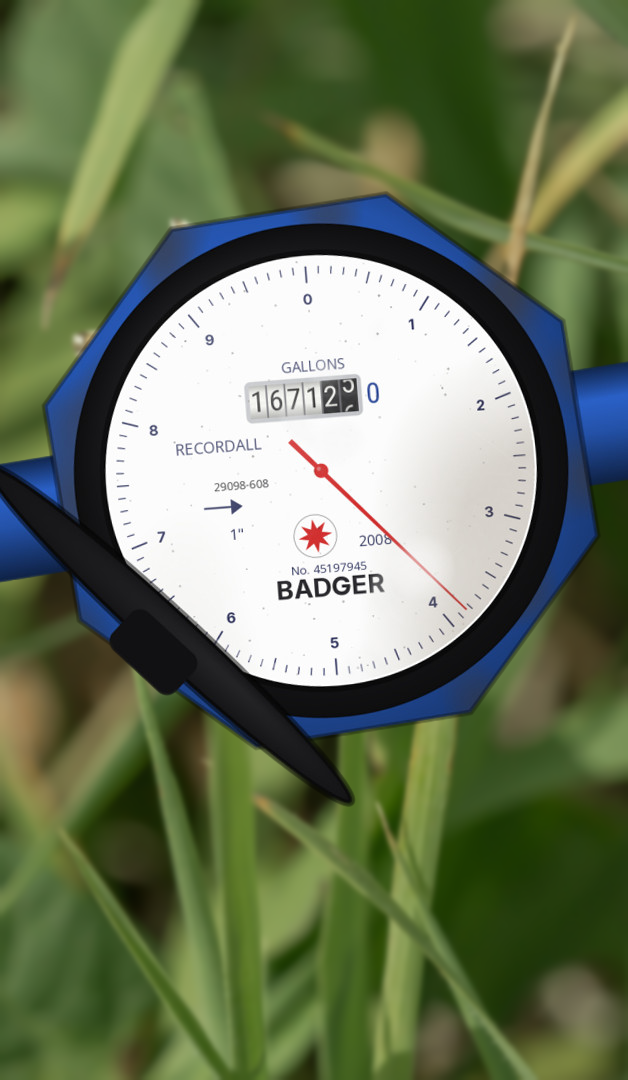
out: 1671253.8 gal
